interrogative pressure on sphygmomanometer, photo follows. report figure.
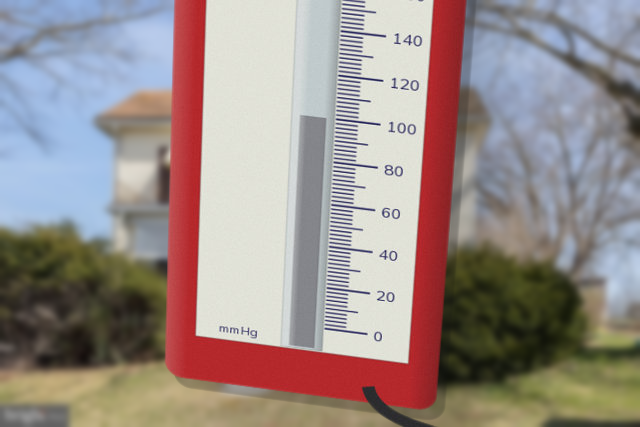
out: 100 mmHg
